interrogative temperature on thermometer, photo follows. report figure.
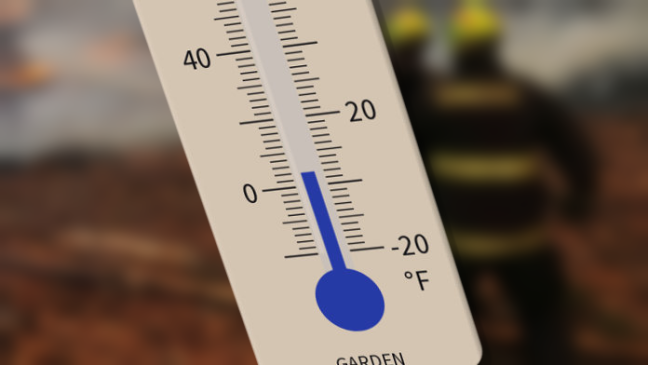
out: 4 °F
